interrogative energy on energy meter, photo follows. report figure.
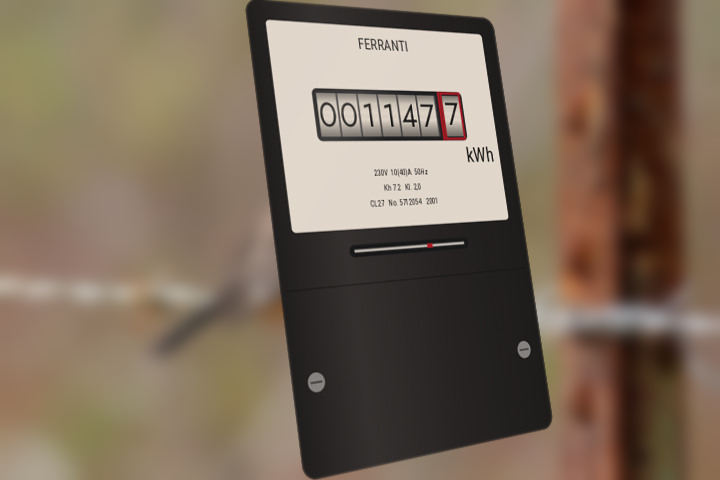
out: 1147.7 kWh
